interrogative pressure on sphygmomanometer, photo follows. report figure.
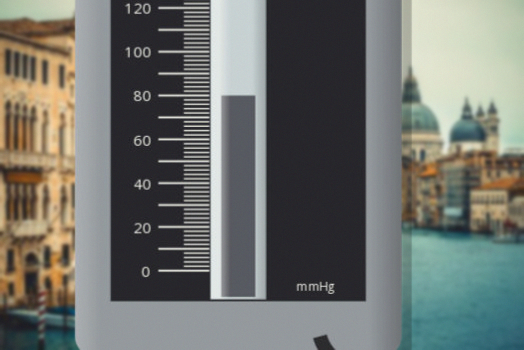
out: 80 mmHg
